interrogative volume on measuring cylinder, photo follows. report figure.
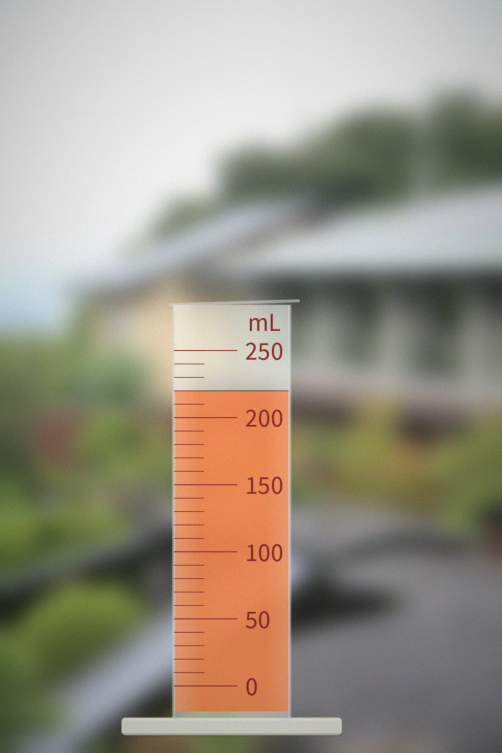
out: 220 mL
